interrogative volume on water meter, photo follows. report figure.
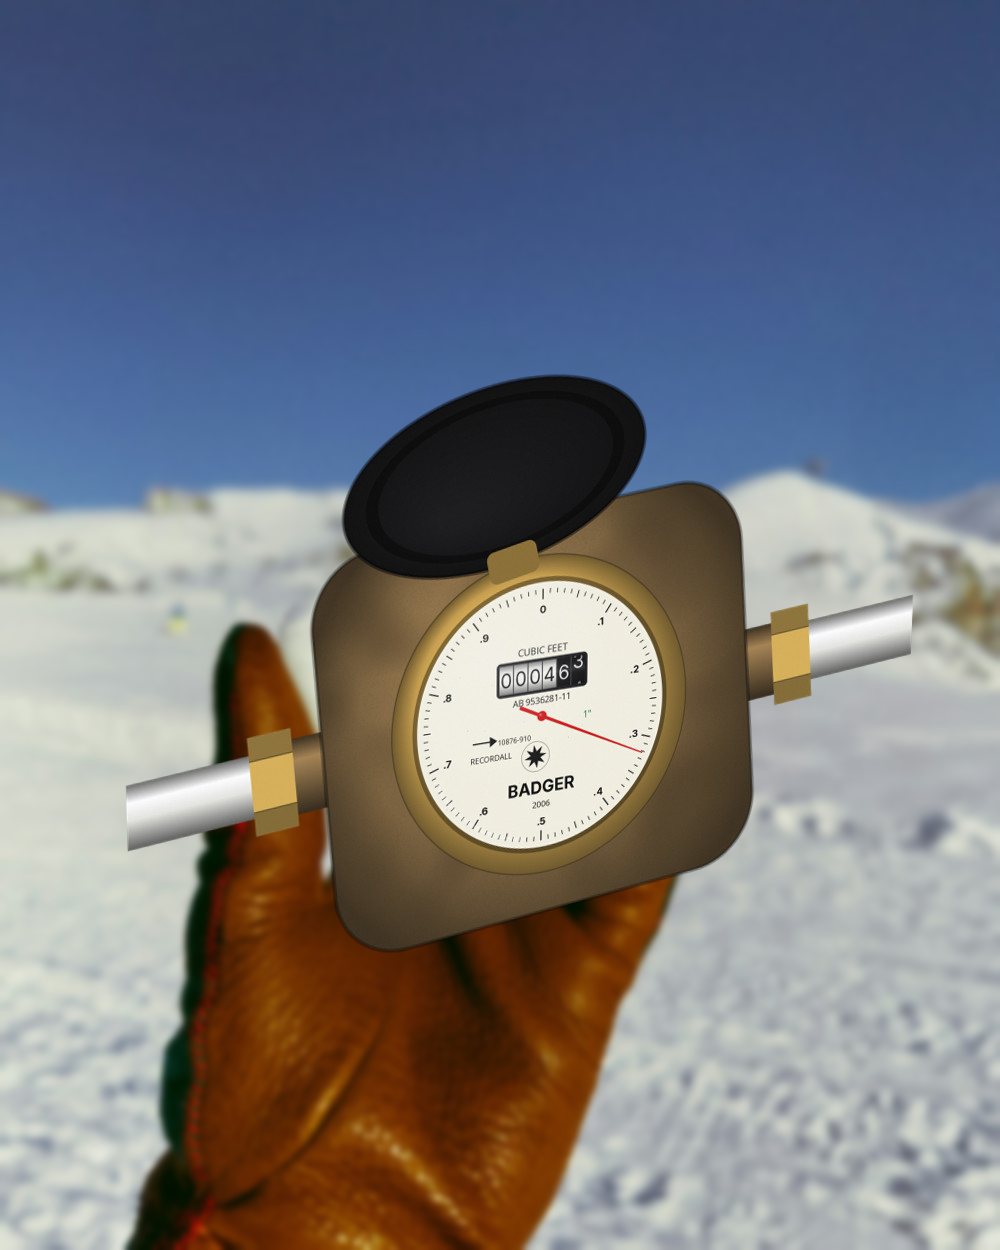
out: 463.32 ft³
